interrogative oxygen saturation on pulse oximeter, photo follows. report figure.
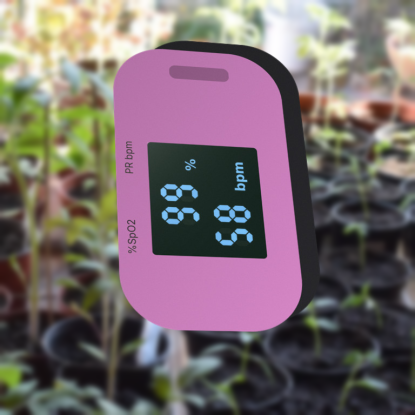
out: 99 %
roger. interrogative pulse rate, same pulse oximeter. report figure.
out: 58 bpm
